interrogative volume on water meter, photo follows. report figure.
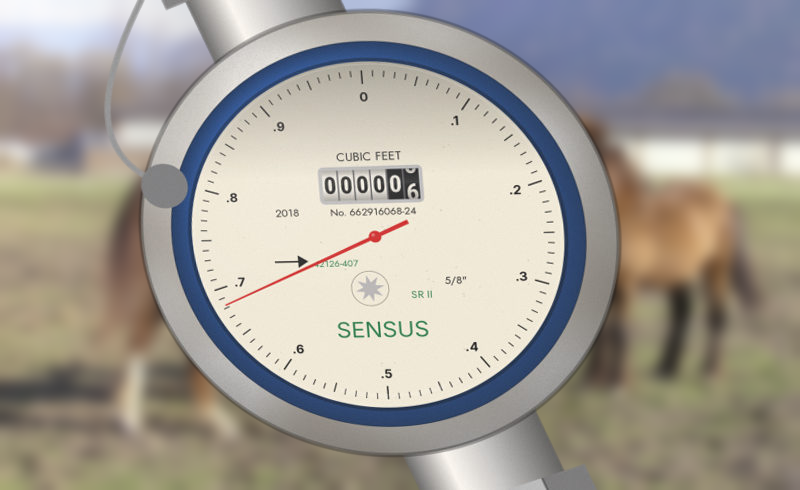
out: 5.68 ft³
